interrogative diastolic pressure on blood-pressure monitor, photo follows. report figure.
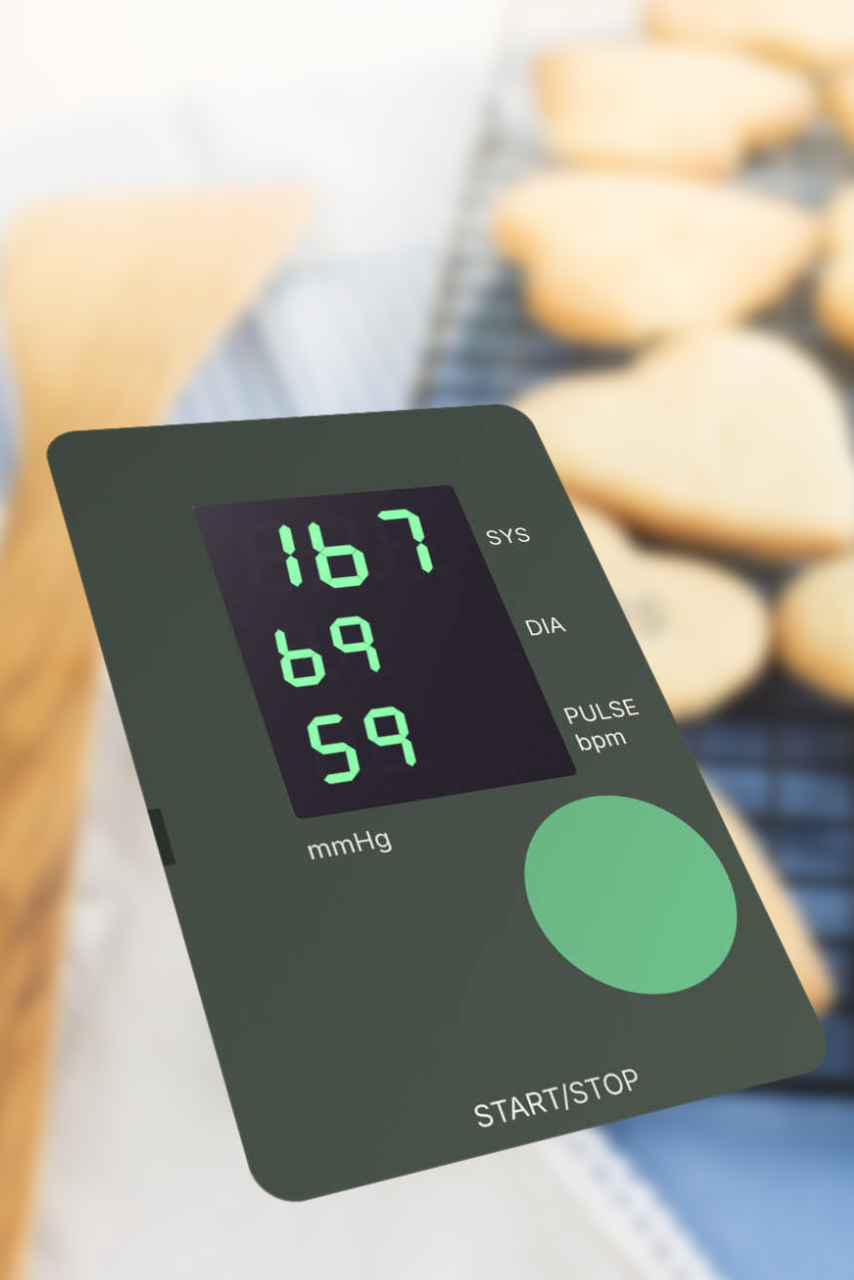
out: 69 mmHg
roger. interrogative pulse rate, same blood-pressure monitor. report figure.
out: 59 bpm
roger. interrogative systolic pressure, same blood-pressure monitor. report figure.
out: 167 mmHg
